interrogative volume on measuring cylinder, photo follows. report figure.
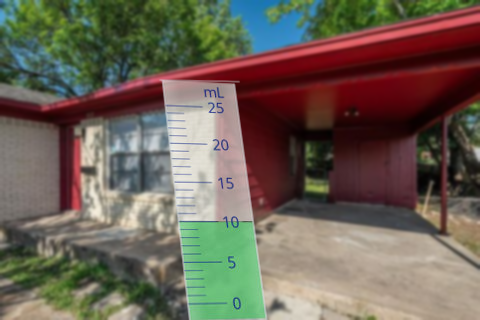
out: 10 mL
